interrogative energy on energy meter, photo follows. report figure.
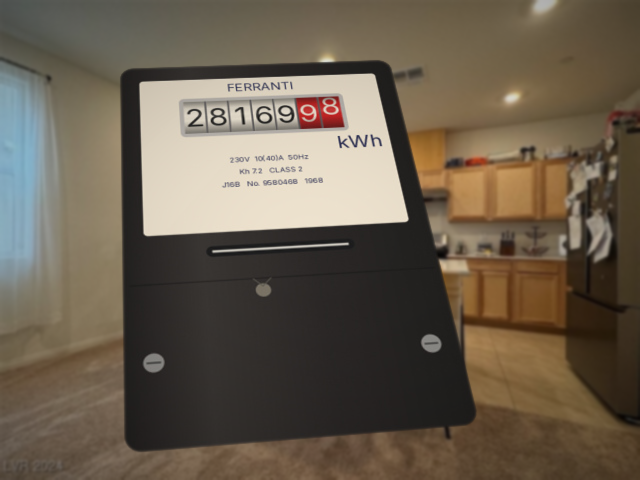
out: 28169.98 kWh
